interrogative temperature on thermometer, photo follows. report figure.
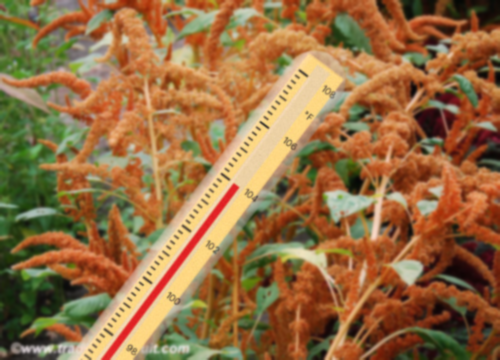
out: 104 °F
